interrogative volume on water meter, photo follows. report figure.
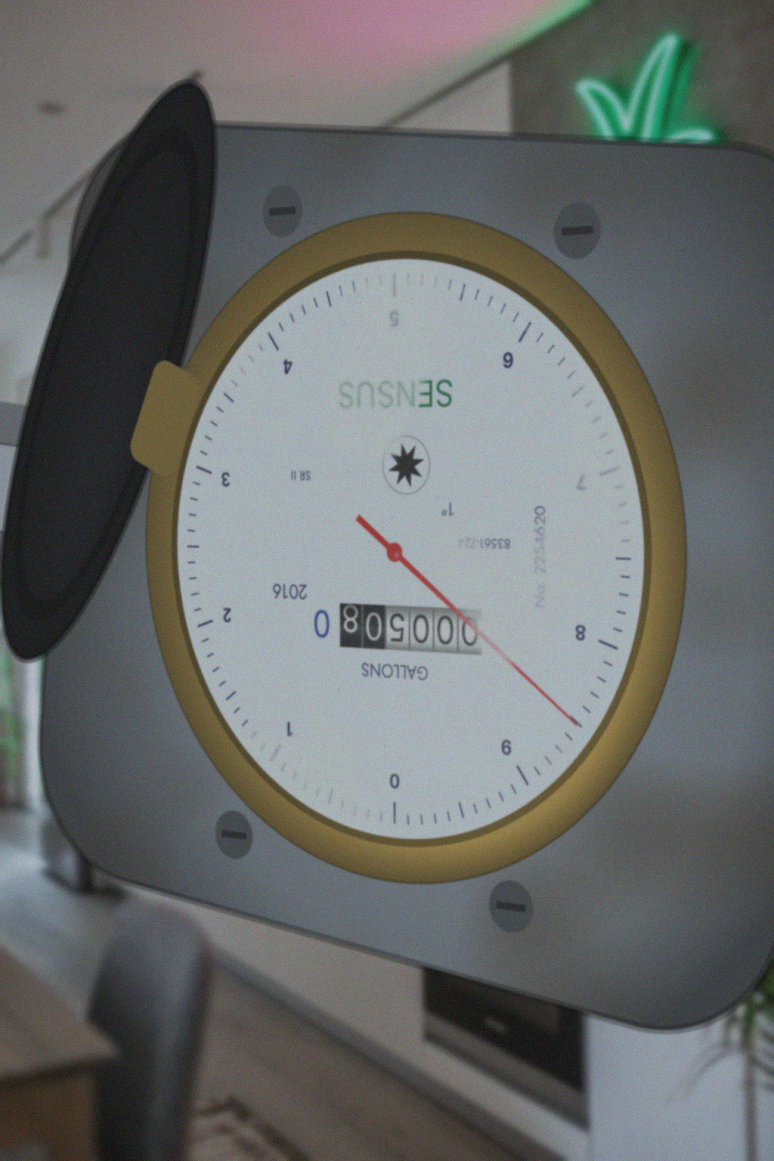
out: 5078.5 gal
